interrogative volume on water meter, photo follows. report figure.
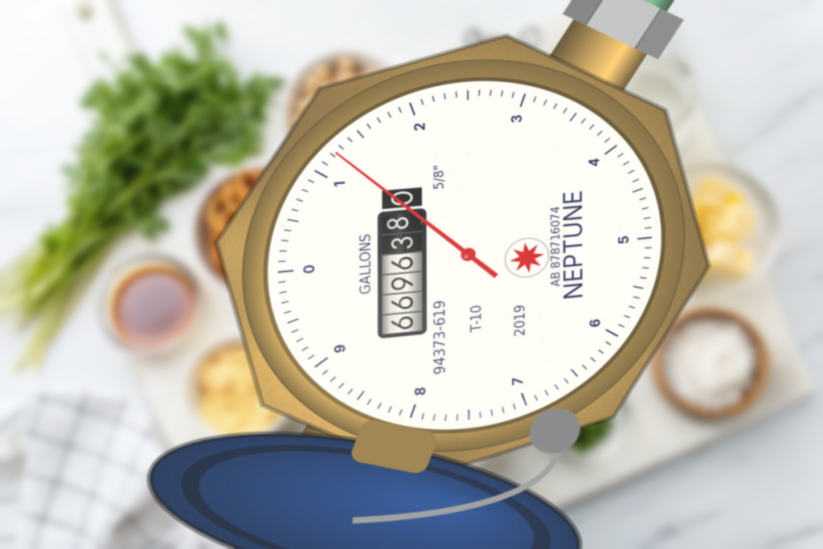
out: 6696381.2 gal
